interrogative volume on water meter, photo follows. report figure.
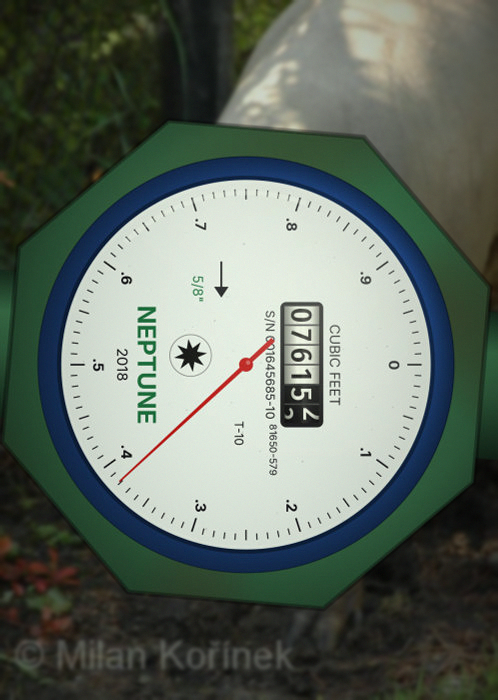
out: 76152.38 ft³
